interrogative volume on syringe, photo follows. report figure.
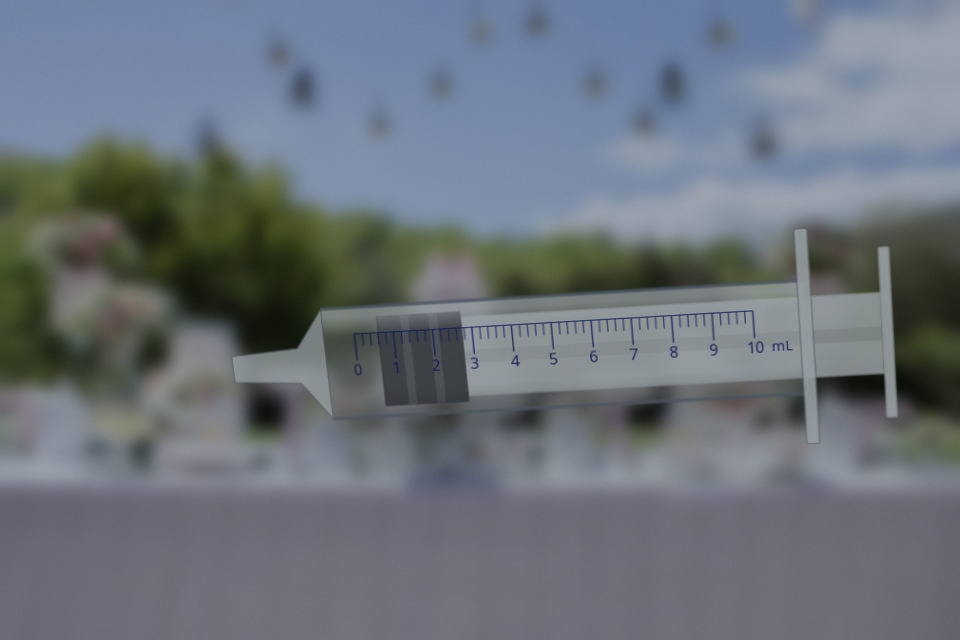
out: 0.6 mL
